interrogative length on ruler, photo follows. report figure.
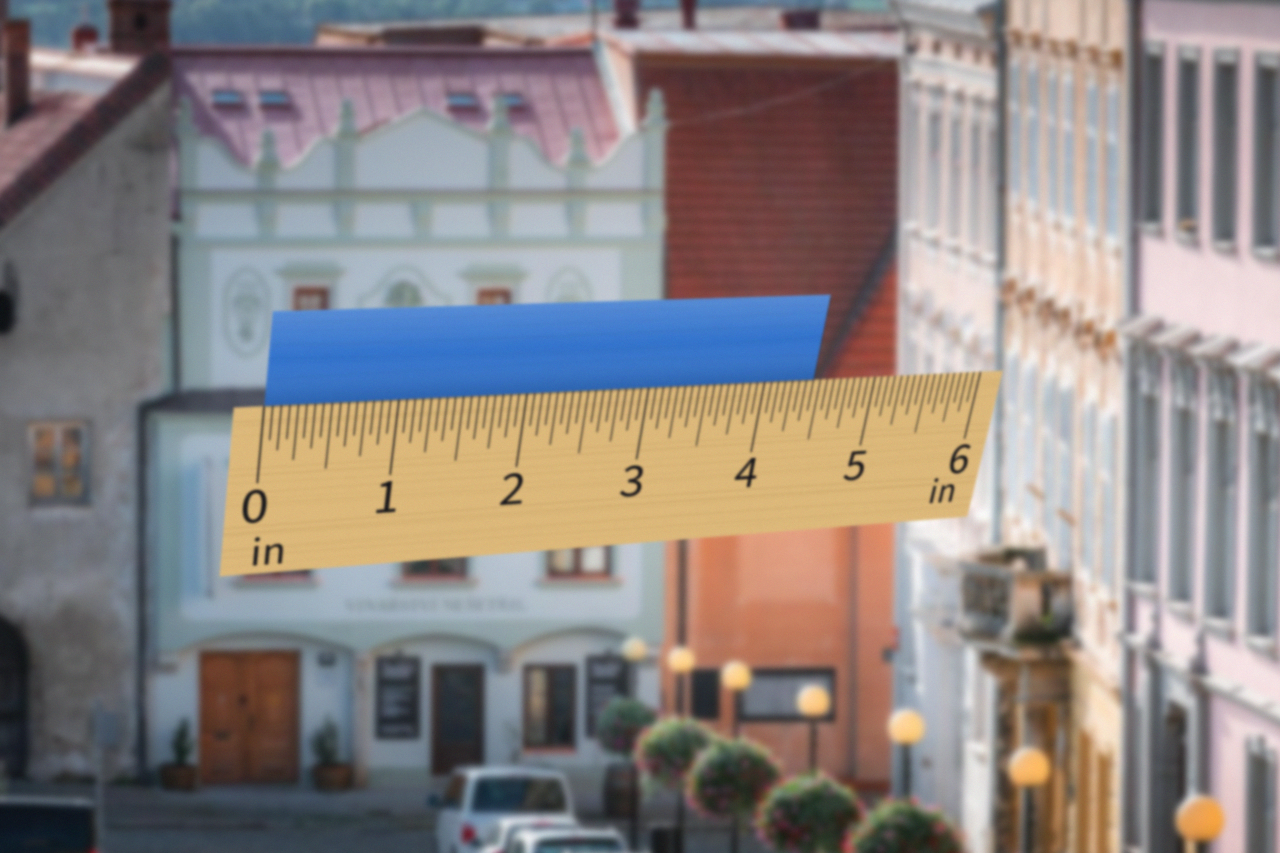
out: 4.4375 in
